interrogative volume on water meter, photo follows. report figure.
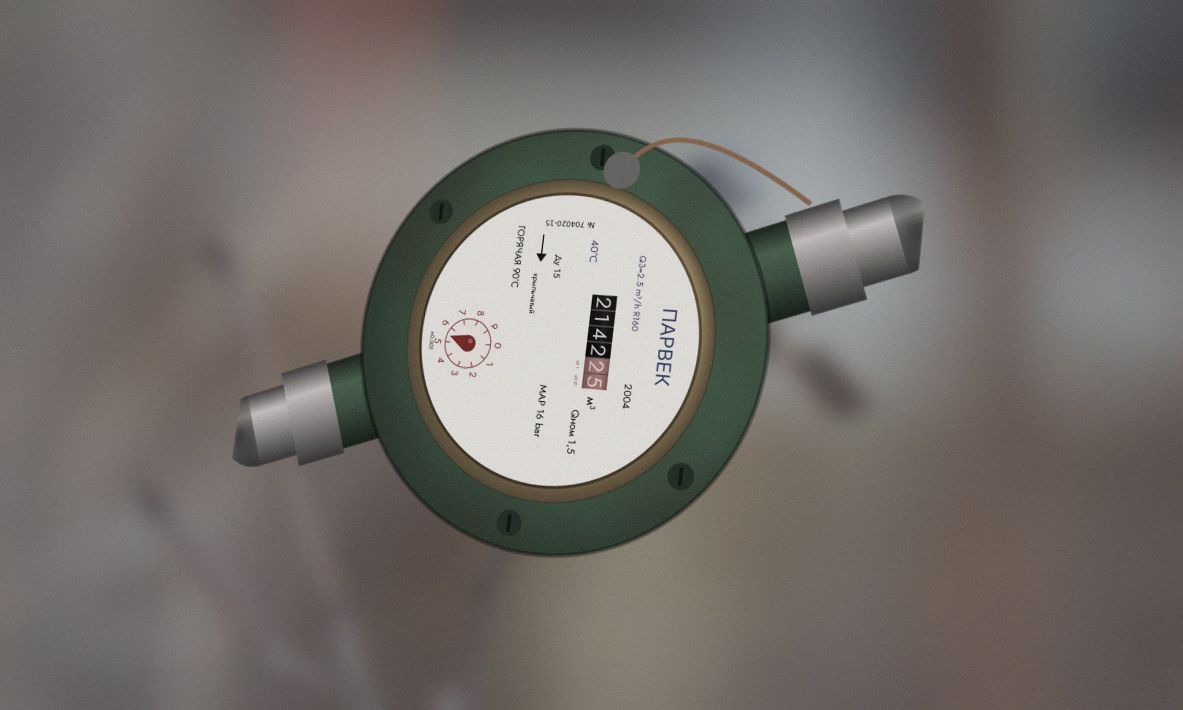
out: 2142.255 m³
